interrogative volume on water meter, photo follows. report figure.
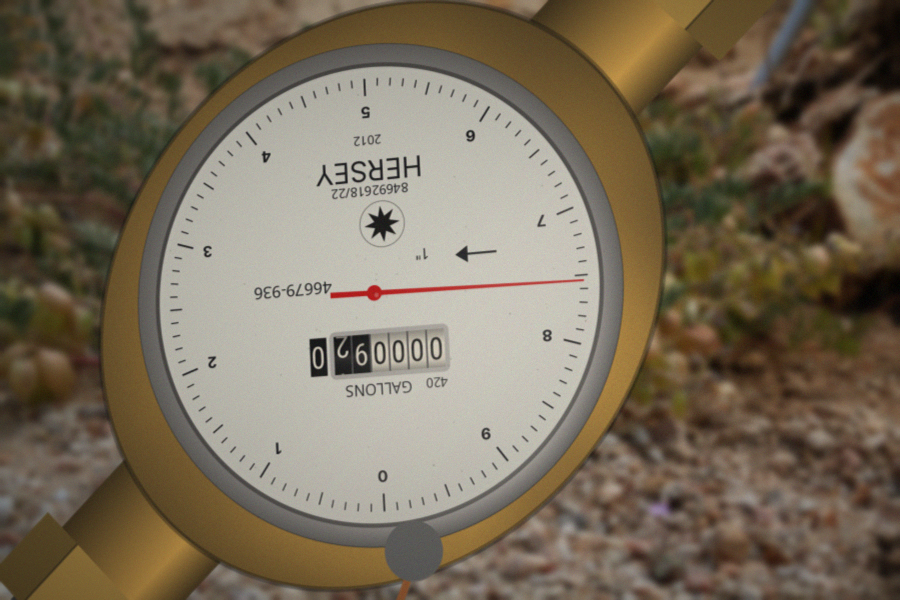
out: 917.5 gal
